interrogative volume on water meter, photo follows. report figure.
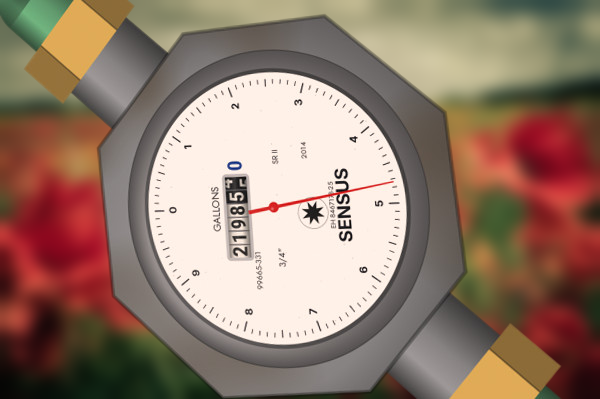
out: 2198544.7 gal
